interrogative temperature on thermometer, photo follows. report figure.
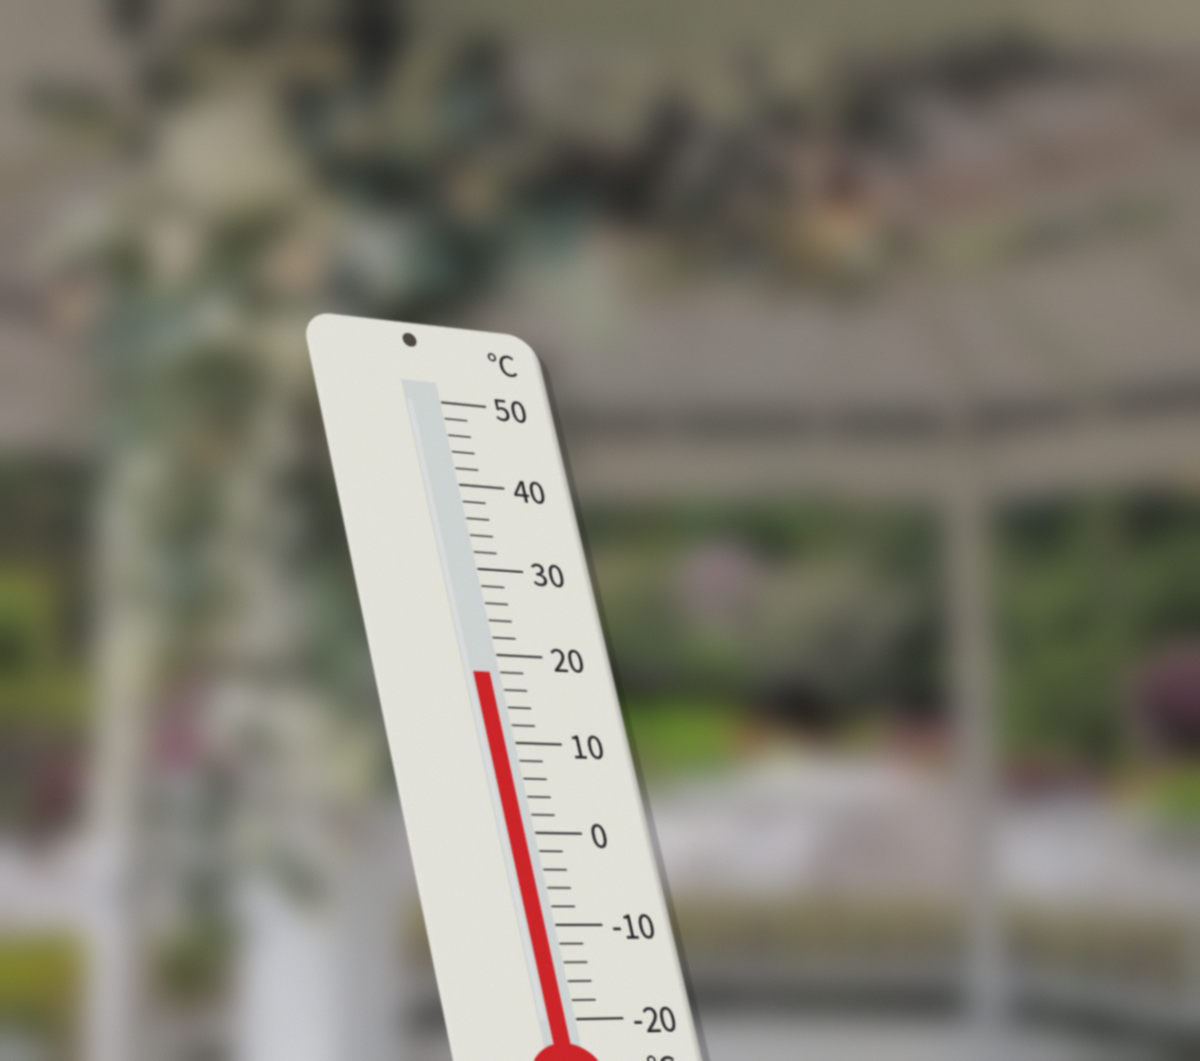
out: 18 °C
